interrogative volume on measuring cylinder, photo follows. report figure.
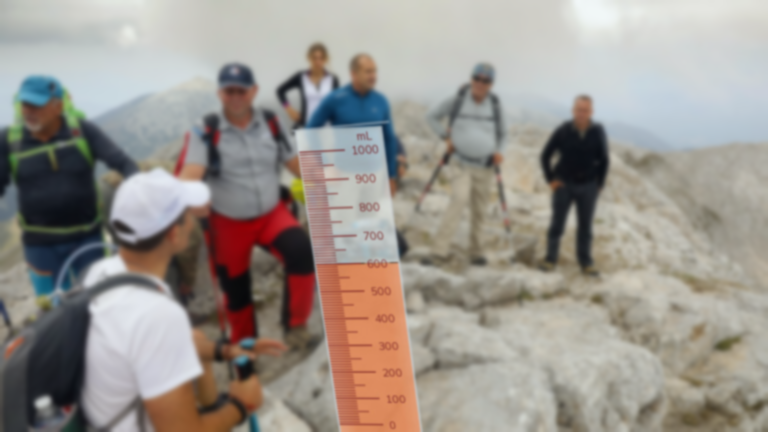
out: 600 mL
